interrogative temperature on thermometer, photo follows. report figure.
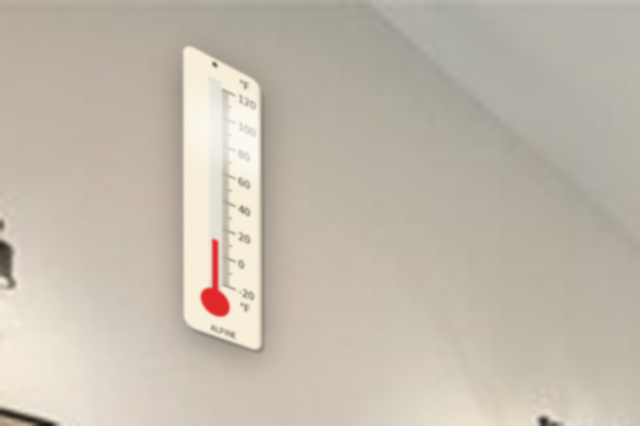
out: 10 °F
